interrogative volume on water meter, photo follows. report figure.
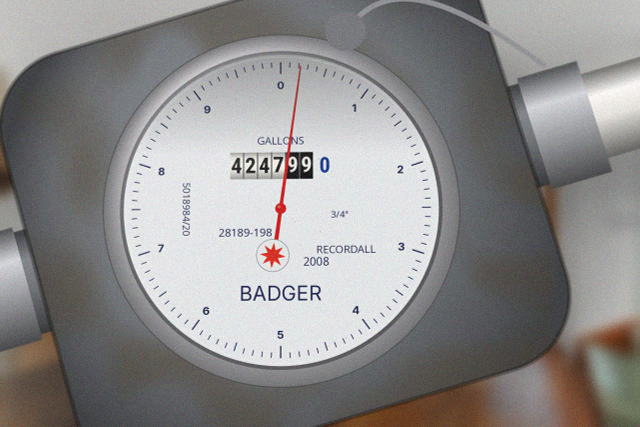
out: 4247990.2 gal
